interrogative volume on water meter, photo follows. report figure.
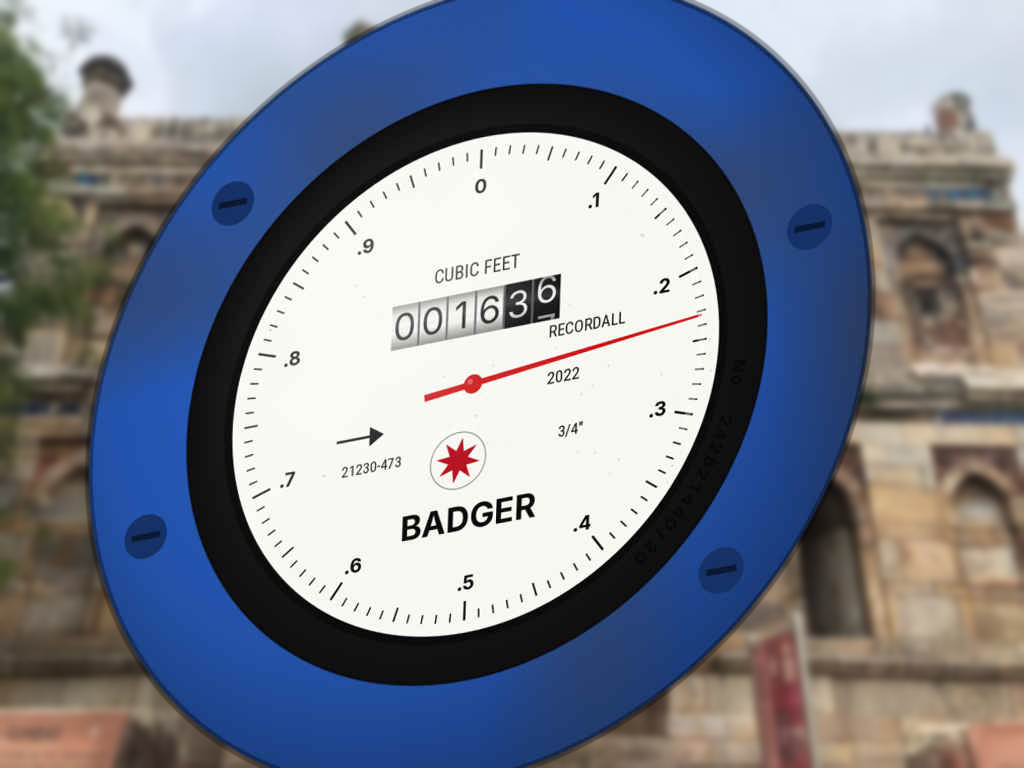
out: 1636.23 ft³
